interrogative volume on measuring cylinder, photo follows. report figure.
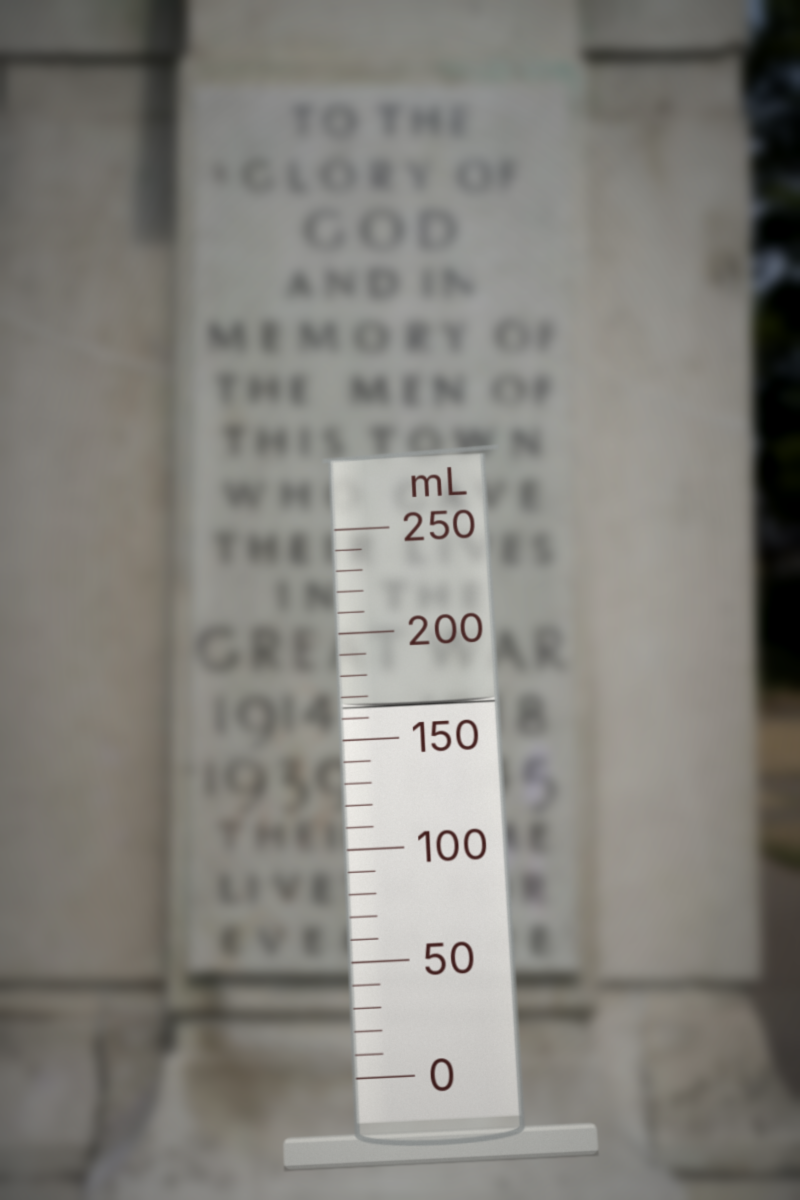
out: 165 mL
